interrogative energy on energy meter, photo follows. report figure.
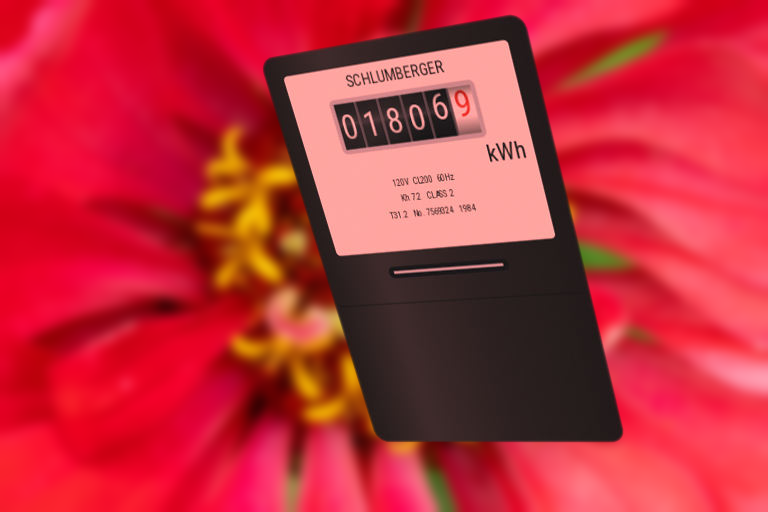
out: 1806.9 kWh
